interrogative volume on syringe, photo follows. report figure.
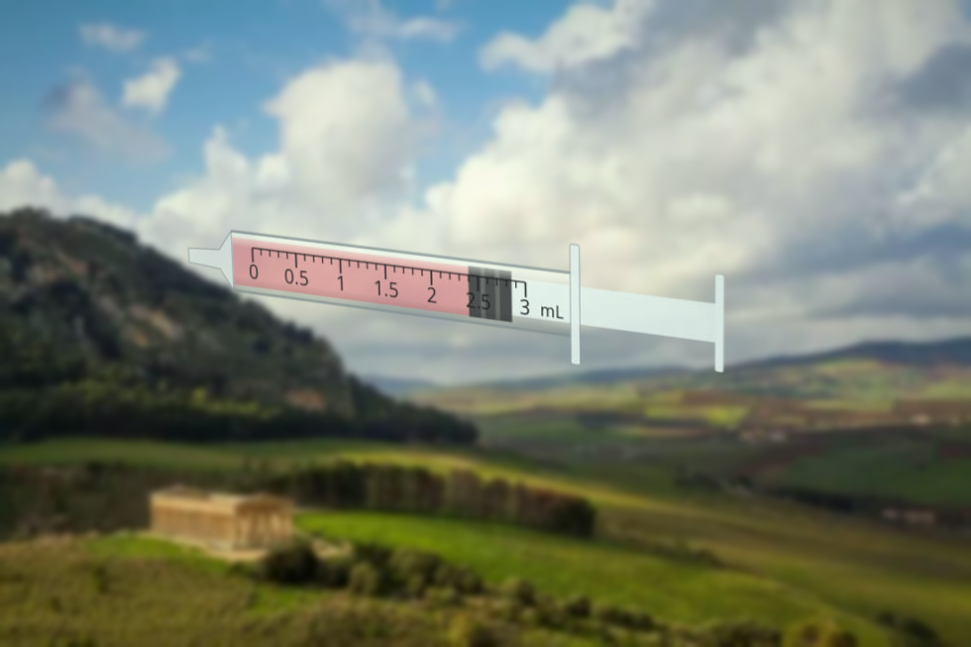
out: 2.4 mL
